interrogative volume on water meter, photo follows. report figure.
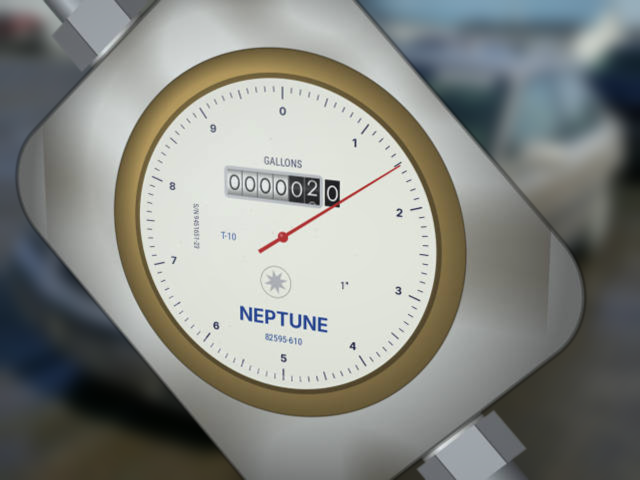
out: 21.5 gal
